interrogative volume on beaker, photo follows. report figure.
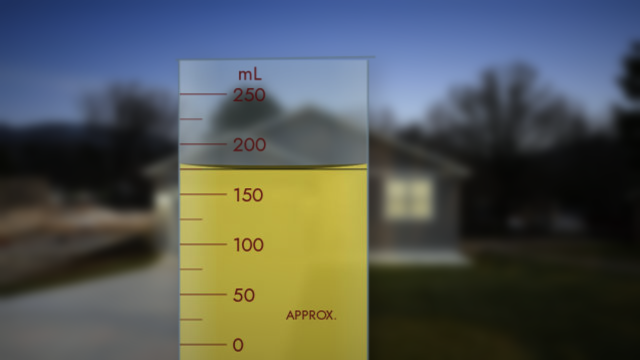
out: 175 mL
